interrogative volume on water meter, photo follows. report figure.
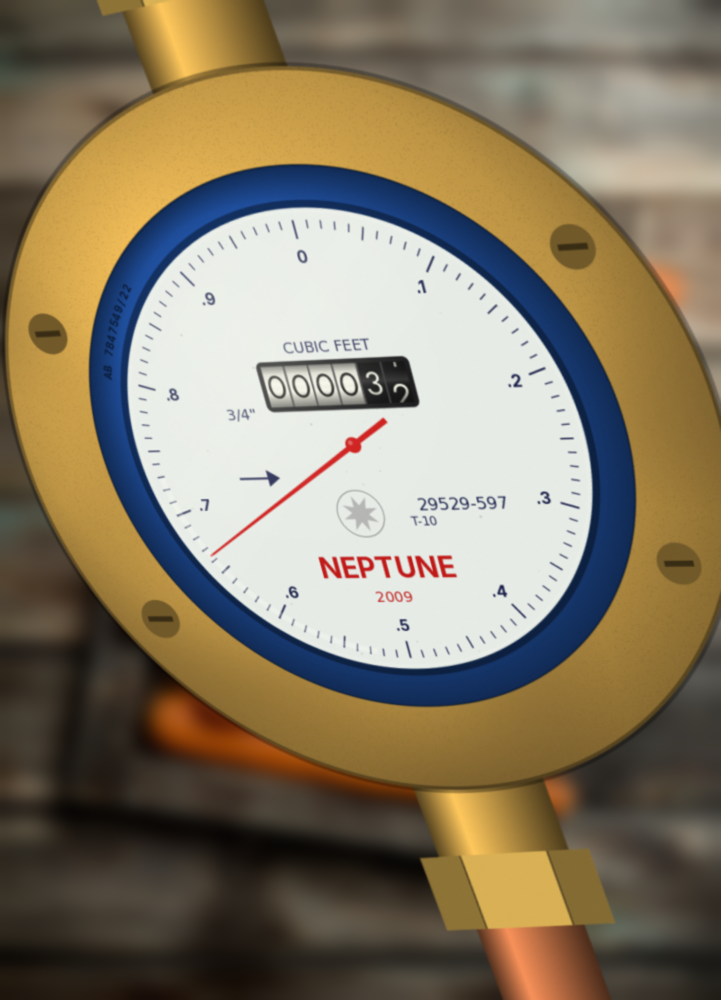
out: 31.66 ft³
